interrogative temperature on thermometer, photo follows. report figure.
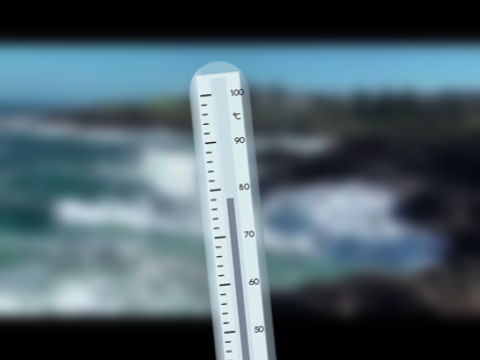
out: 78 °C
